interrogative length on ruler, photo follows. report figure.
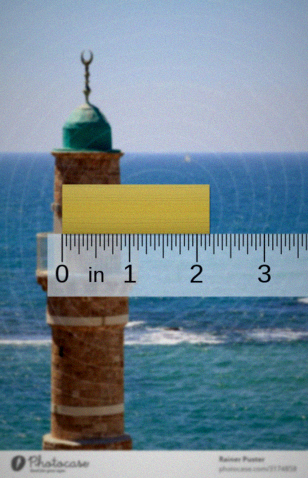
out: 2.1875 in
